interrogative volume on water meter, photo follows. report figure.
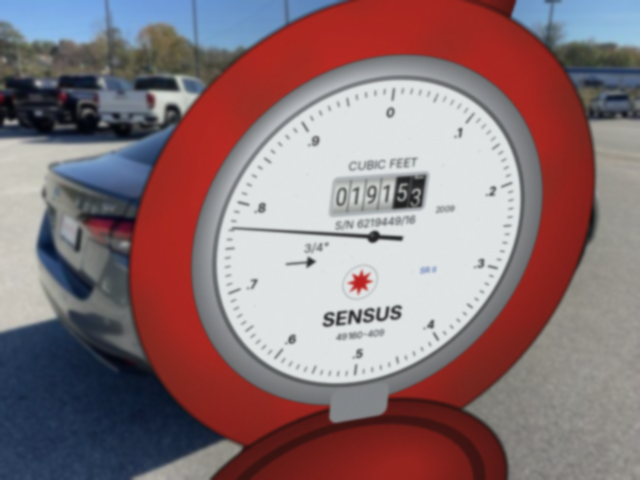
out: 19152.77 ft³
